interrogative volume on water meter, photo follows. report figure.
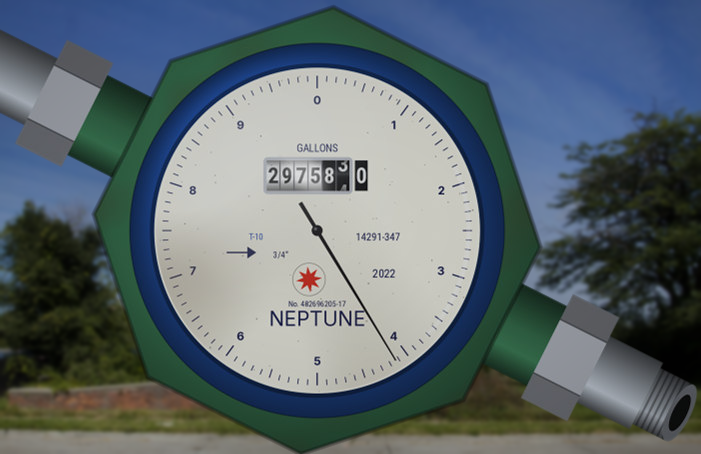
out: 2975834.1 gal
